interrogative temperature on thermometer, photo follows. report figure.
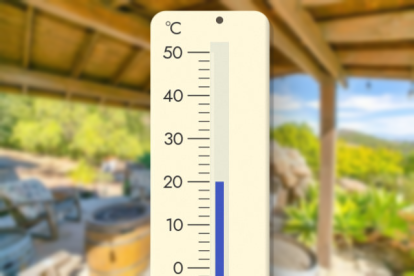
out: 20 °C
